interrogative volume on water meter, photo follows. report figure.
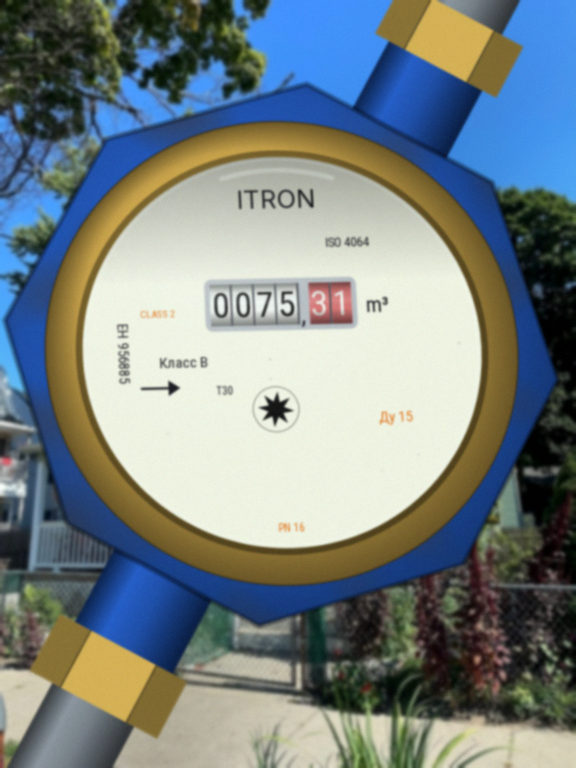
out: 75.31 m³
